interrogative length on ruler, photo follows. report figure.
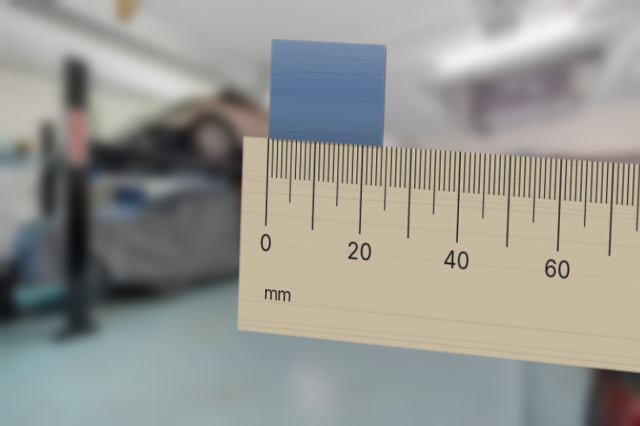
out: 24 mm
